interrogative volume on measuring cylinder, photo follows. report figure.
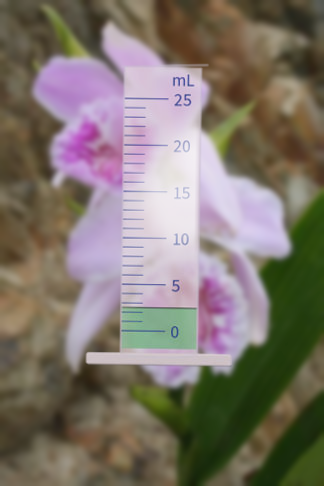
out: 2.5 mL
